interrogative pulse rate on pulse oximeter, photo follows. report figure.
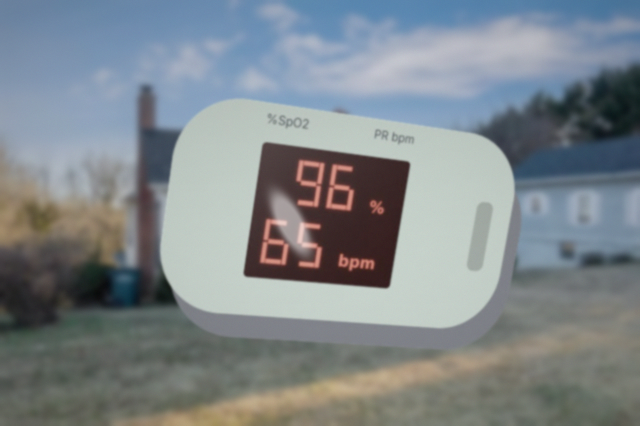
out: 65 bpm
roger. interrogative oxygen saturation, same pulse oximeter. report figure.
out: 96 %
